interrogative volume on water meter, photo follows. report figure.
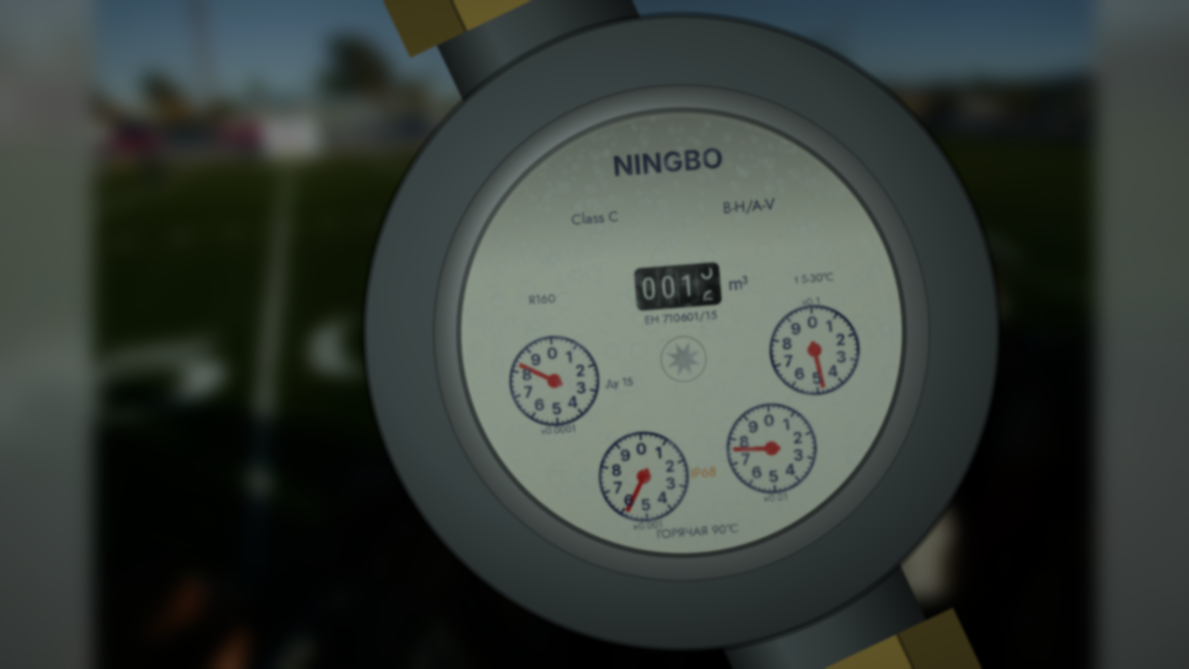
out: 15.4758 m³
